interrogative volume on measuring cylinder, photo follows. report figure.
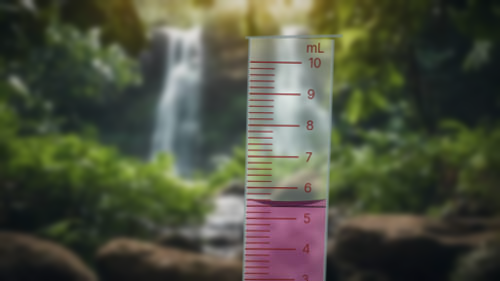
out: 5.4 mL
